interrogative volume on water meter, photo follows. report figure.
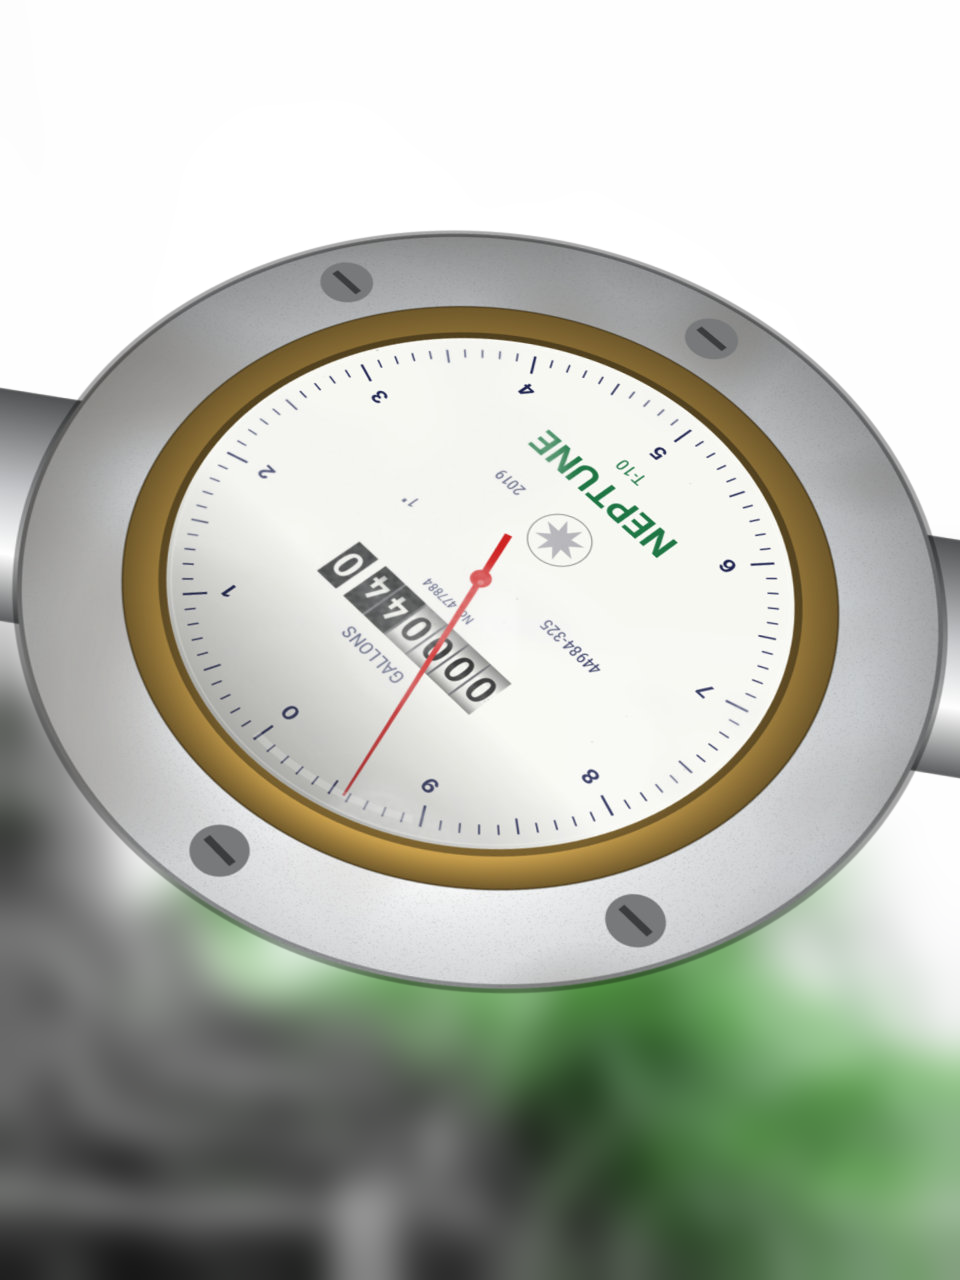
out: 439.4 gal
